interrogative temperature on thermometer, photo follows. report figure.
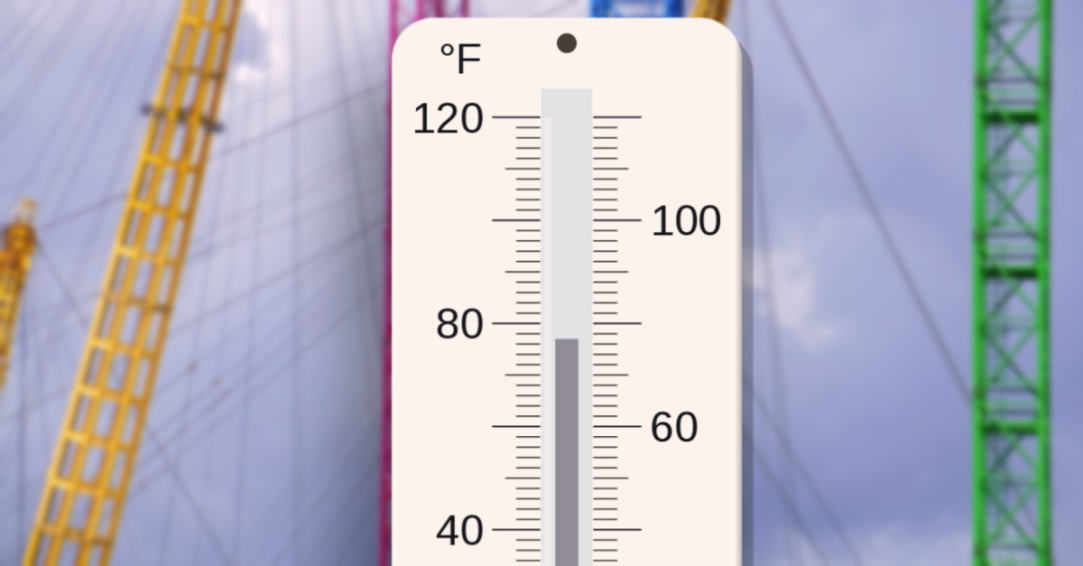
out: 77 °F
